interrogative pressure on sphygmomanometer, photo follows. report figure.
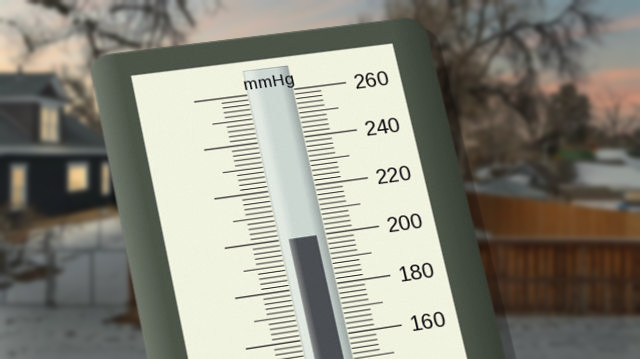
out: 200 mmHg
